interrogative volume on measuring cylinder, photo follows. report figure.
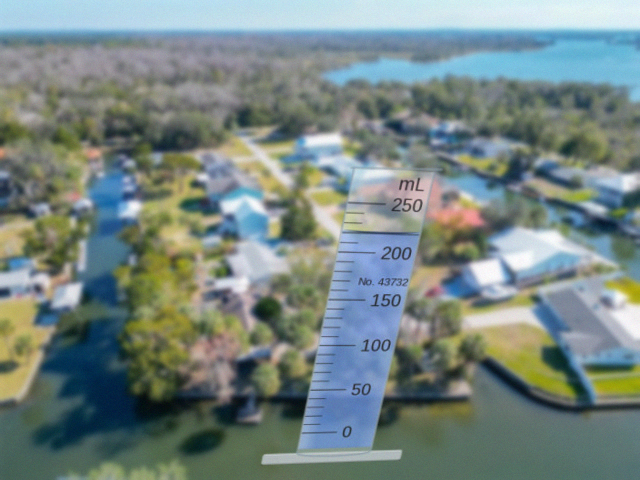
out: 220 mL
